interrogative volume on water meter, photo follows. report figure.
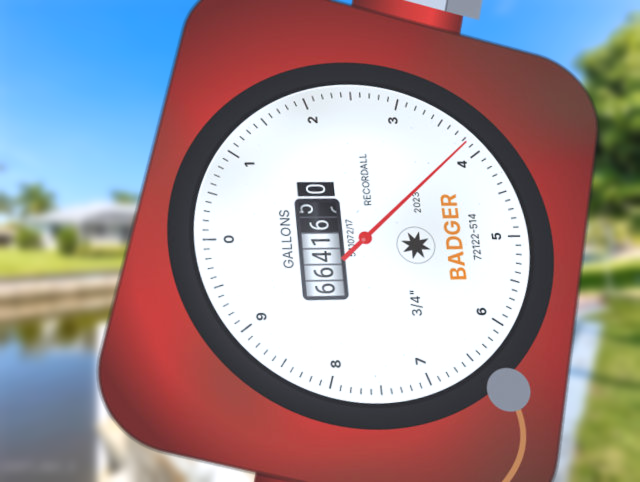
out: 6641653.8 gal
